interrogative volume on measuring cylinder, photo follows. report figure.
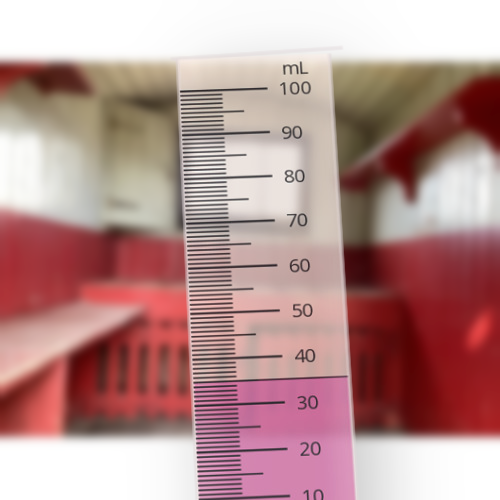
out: 35 mL
